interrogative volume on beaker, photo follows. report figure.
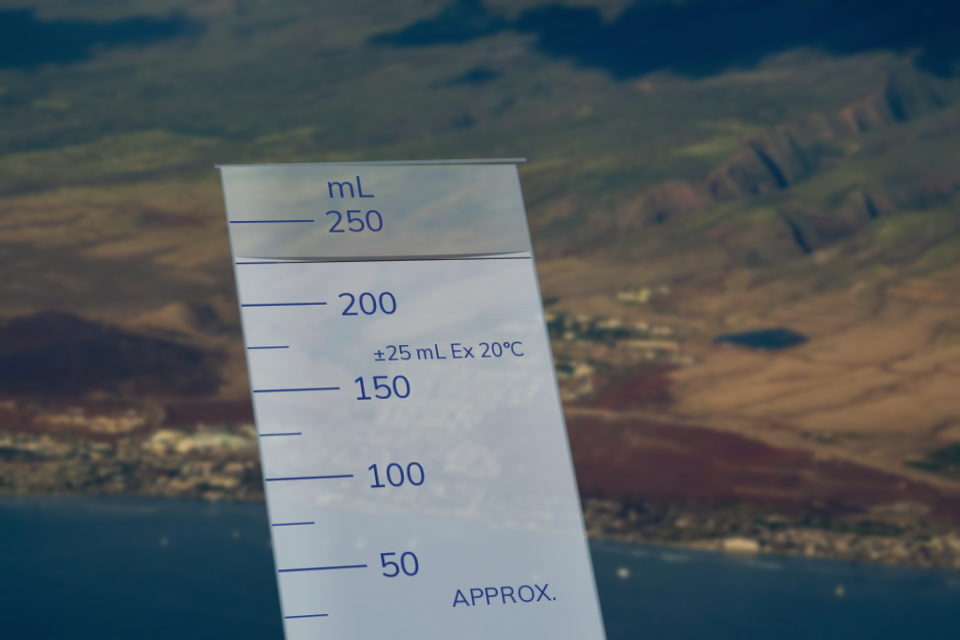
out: 225 mL
